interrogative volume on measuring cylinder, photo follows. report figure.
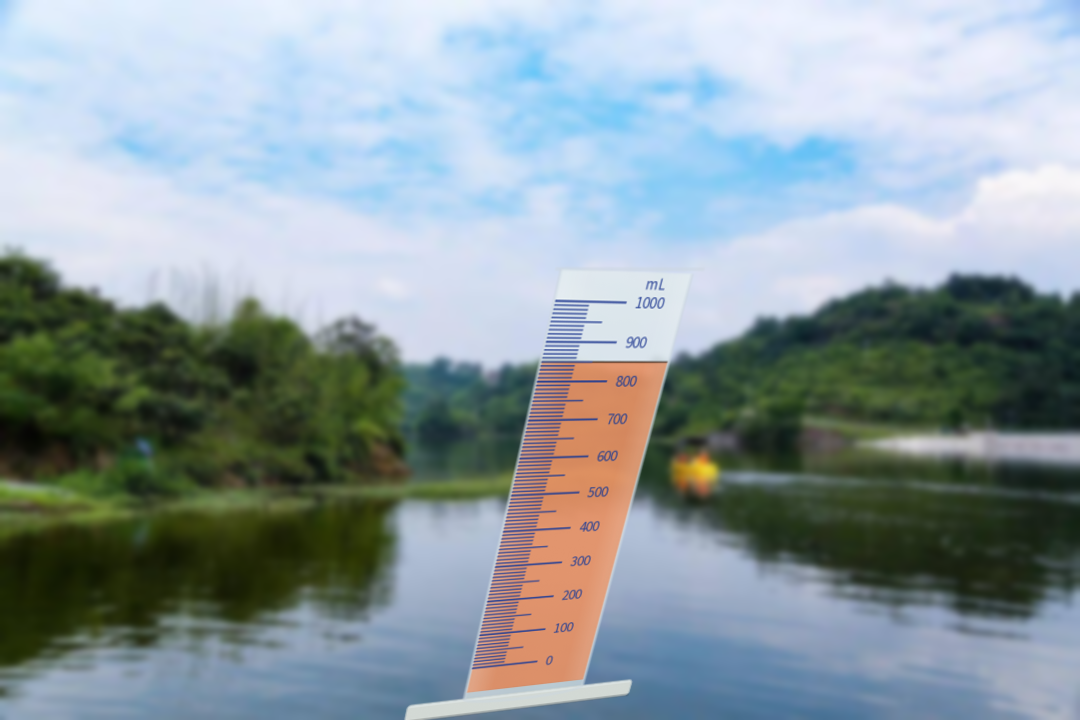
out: 850 mL
